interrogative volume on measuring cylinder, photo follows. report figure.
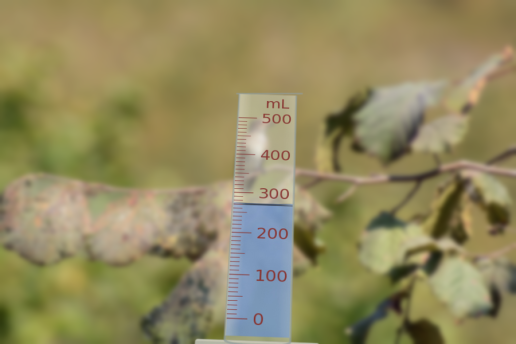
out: 270 mL
